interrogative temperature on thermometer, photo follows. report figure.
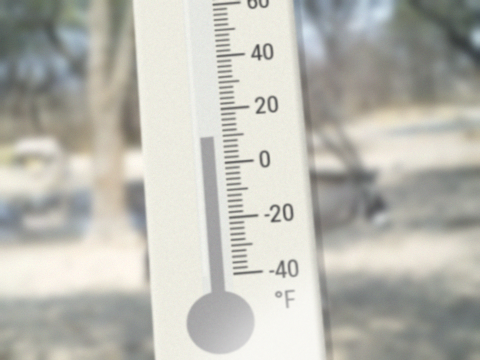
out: 10 °F
